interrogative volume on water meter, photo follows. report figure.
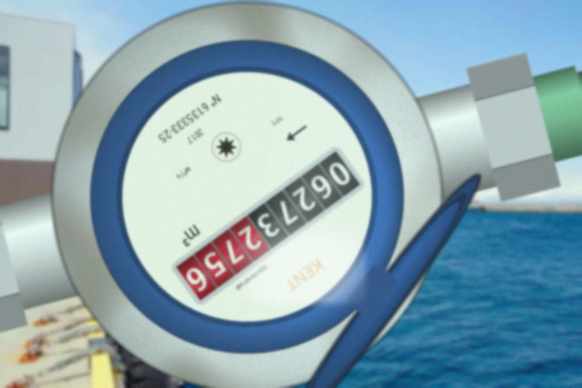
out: 6273.2756 m³
